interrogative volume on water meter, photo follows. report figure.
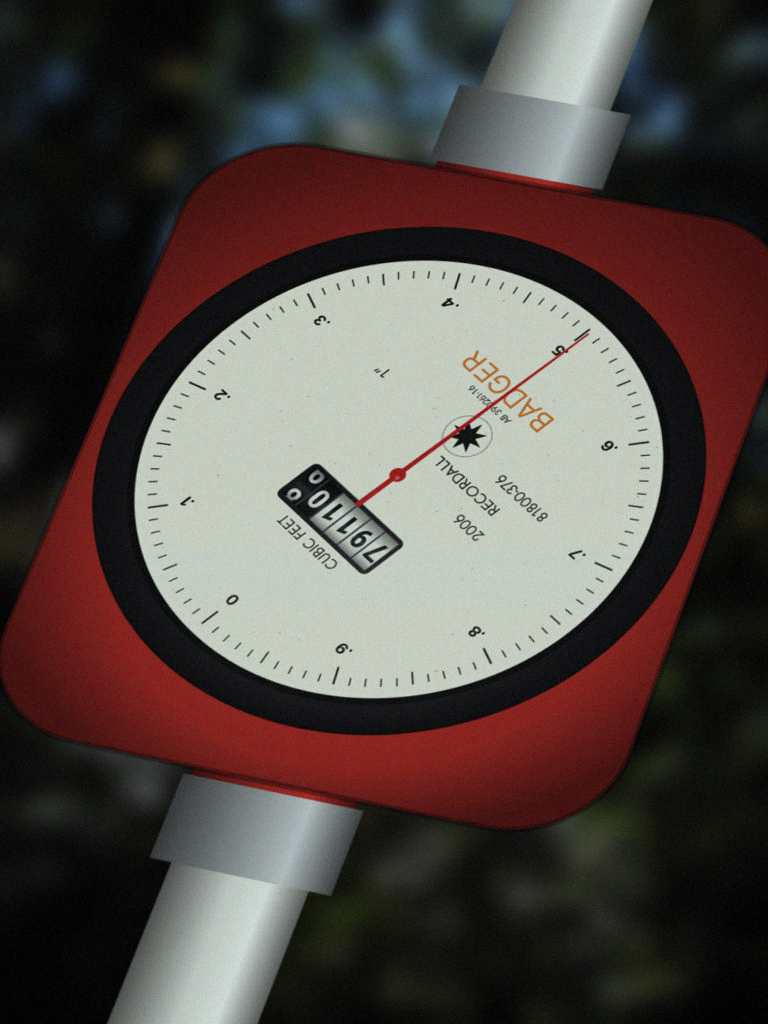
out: 791108.50 ft³
